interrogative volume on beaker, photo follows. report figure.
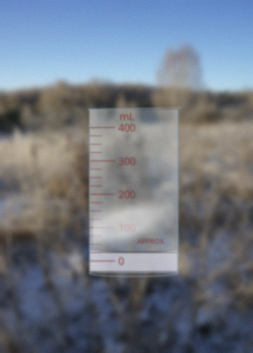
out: 25 mL
